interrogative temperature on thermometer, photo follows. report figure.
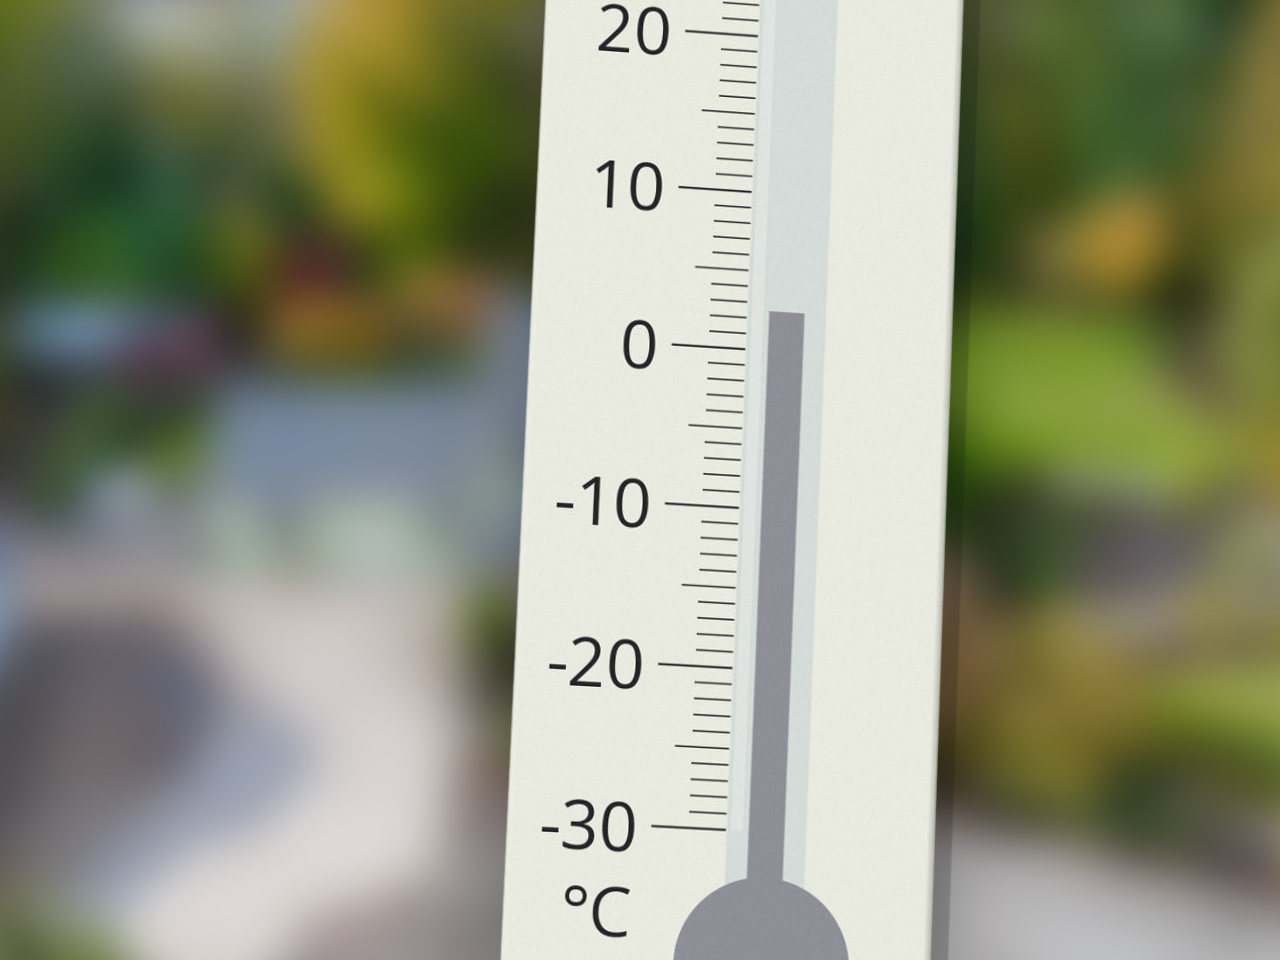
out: 2.5 °C
